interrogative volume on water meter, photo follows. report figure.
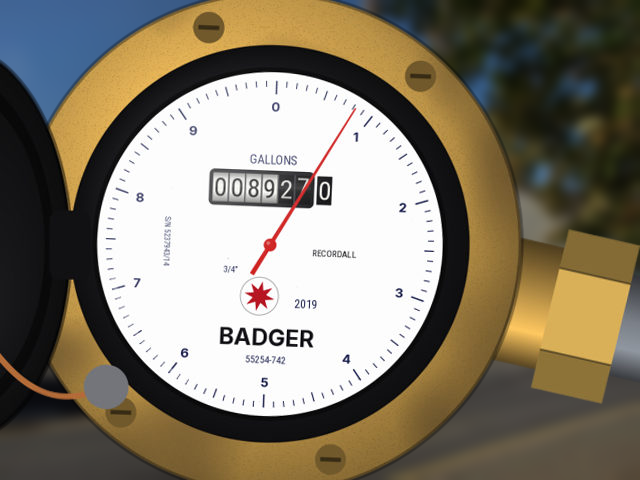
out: 89270.8 gal
